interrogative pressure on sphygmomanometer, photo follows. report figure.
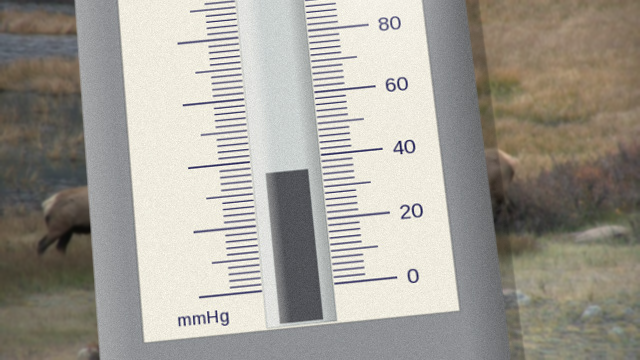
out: 36 mmHg
